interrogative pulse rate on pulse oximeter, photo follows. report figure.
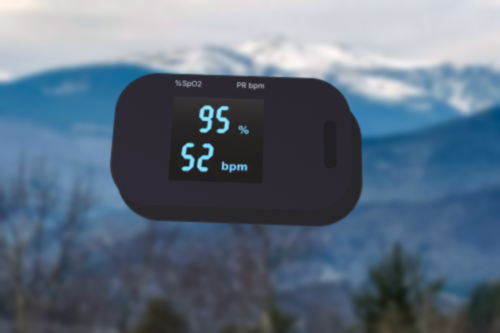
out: 52 bpm
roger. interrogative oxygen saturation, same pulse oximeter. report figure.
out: 95 %
